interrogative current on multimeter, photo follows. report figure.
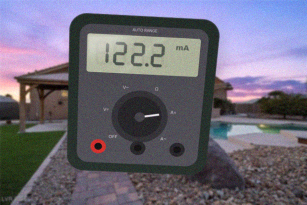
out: 122.2 mA
